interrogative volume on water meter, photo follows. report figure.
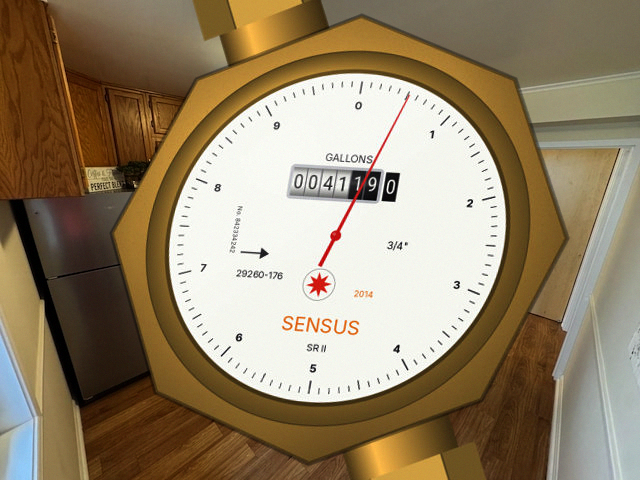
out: 41190.5 gal
